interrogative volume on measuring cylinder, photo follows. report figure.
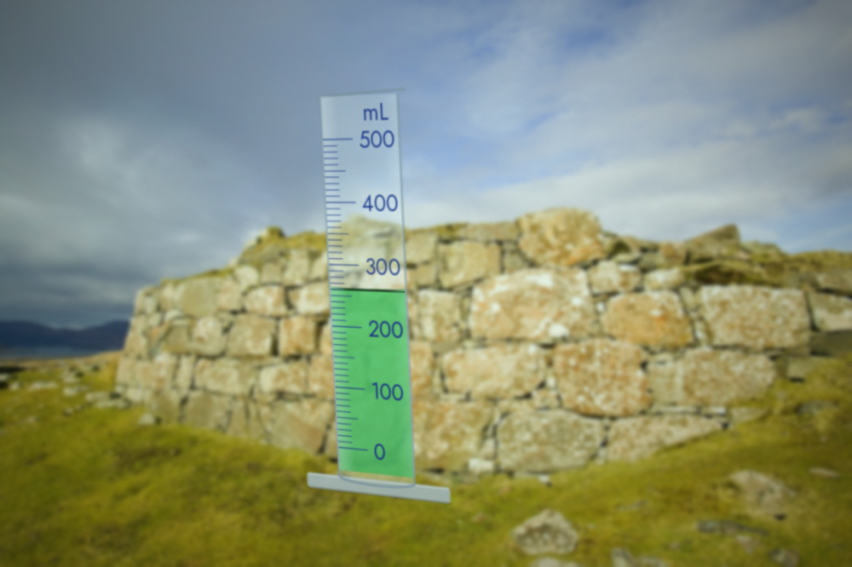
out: 260 mL
